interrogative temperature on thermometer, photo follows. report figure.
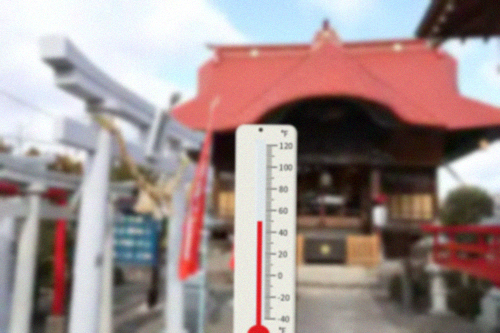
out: 50 °F
